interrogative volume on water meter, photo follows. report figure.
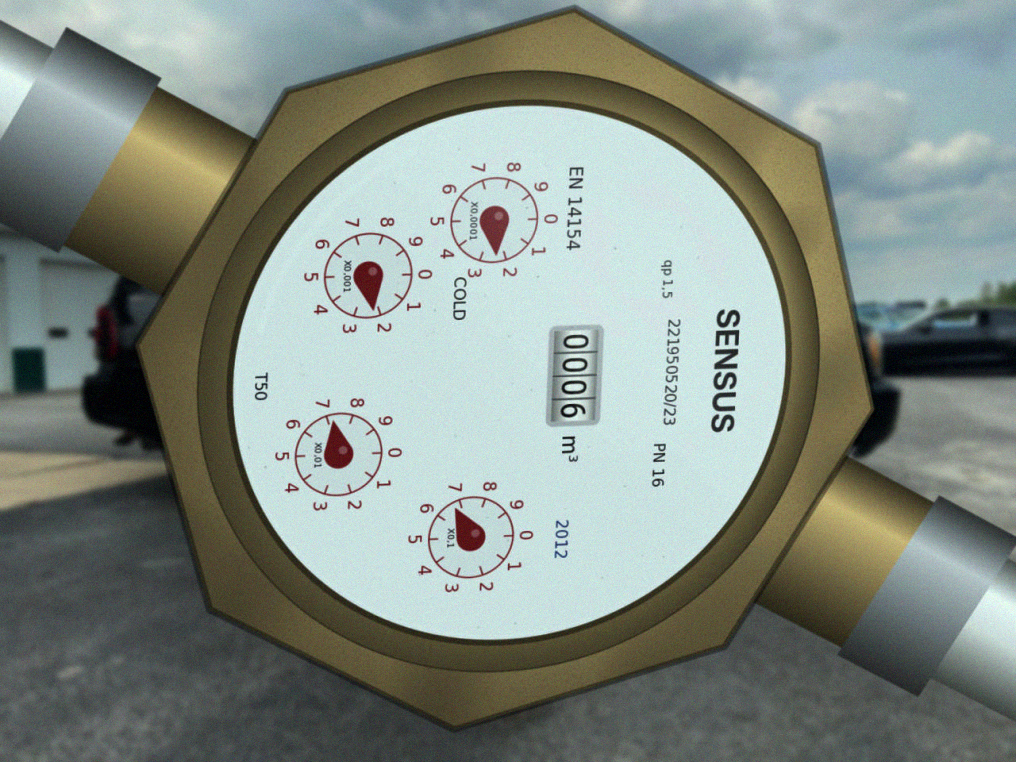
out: 6.6722 m³
